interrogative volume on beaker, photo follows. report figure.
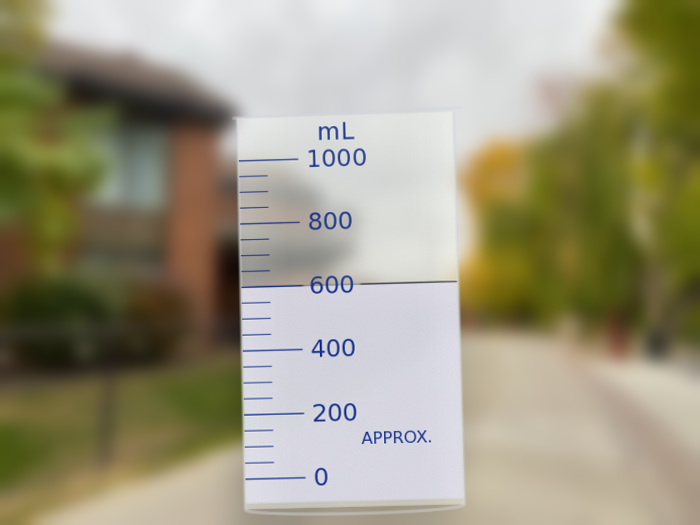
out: 600 mL
